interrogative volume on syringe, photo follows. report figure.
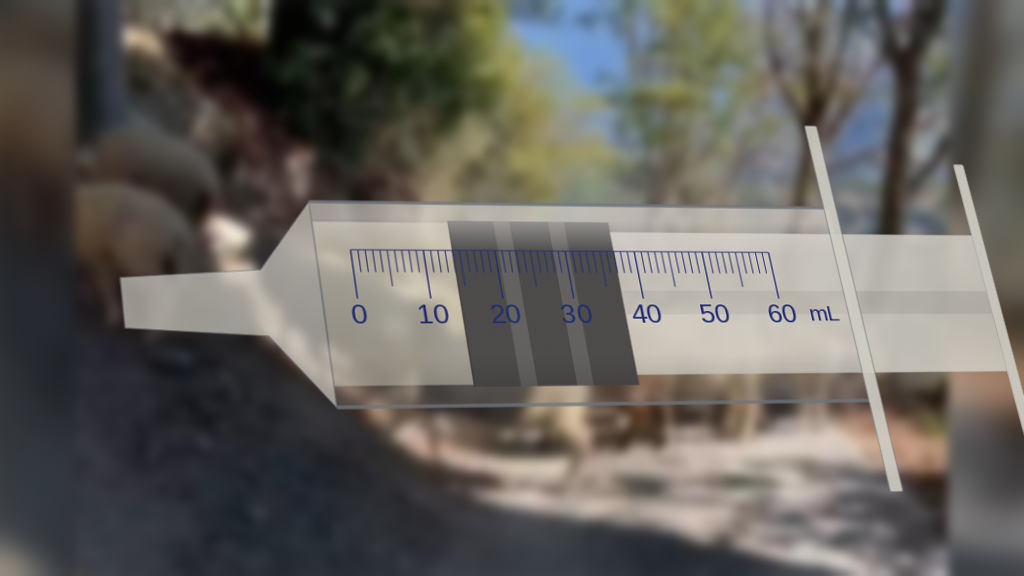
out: 14 mL
